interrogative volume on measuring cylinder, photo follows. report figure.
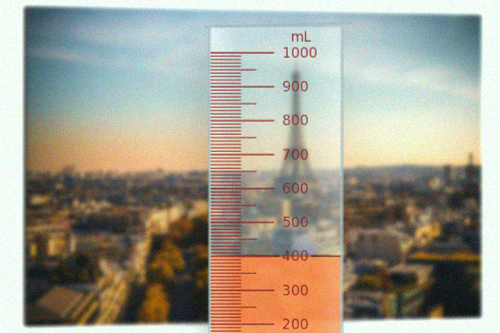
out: 400 mL
